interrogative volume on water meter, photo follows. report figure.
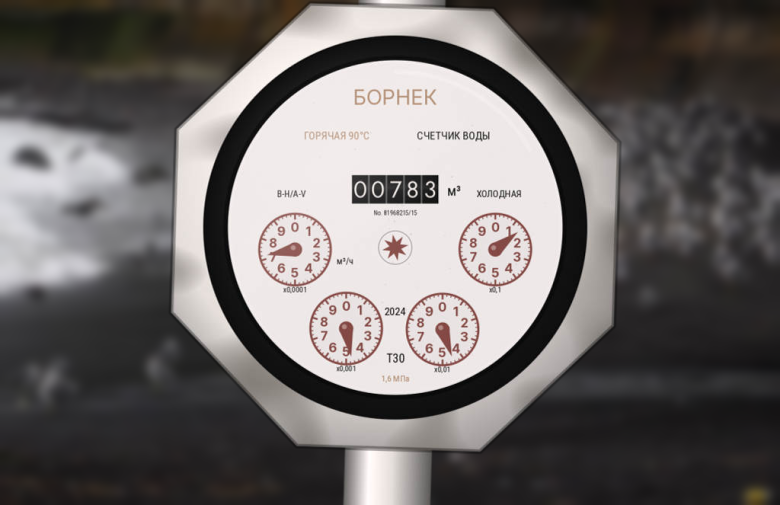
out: 783.1447 m³
